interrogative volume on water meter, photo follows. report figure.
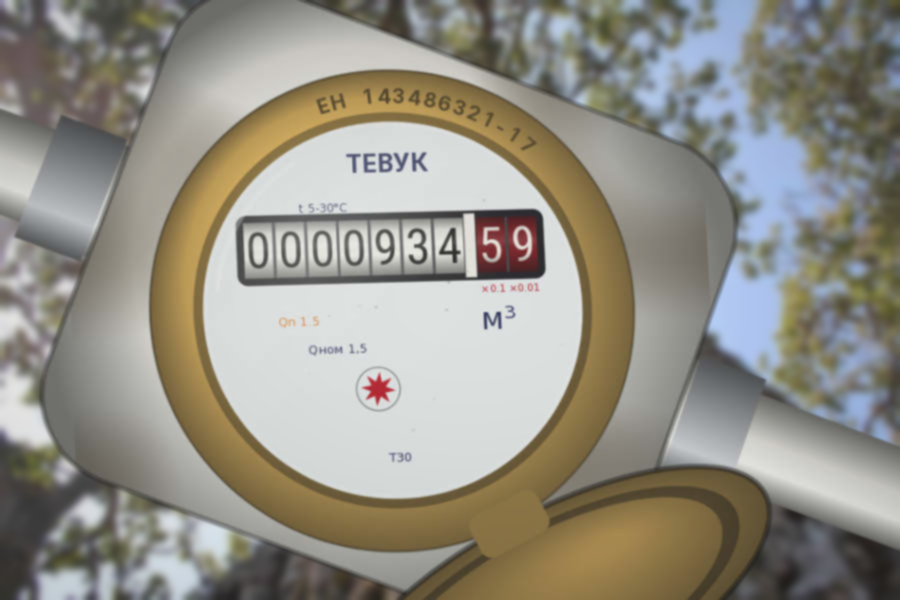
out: 934.59 m³
